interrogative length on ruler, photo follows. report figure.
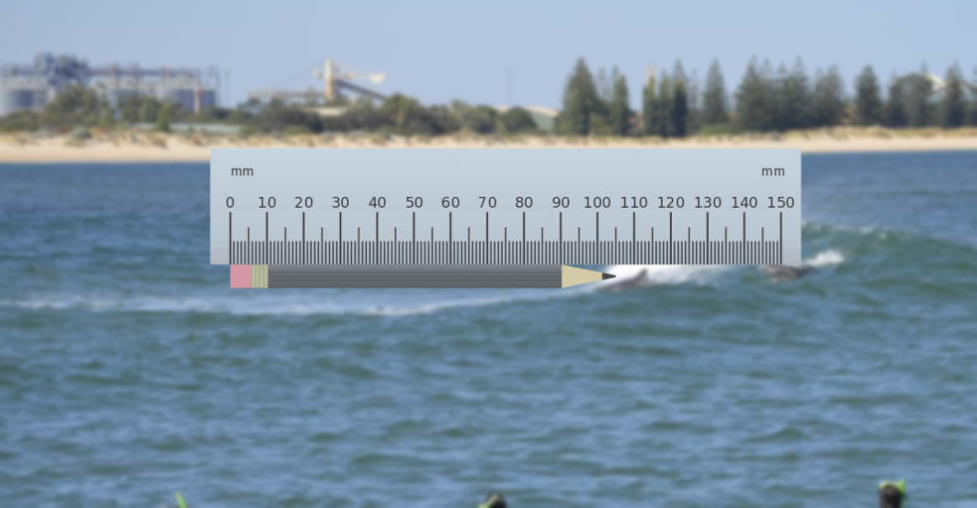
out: 105 mm
